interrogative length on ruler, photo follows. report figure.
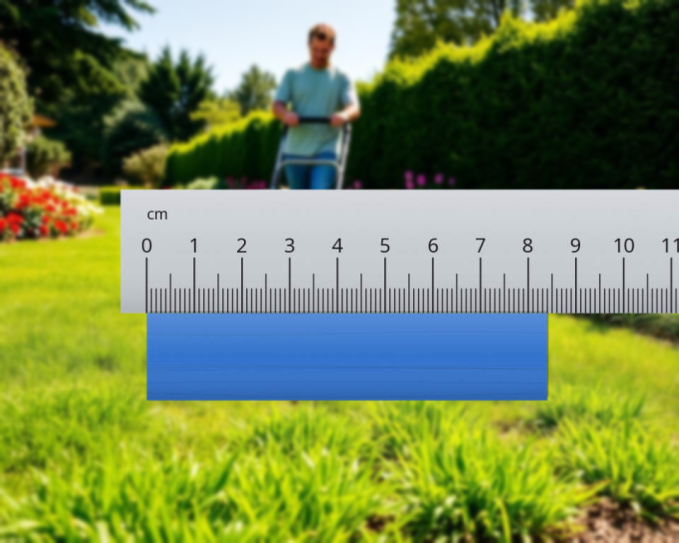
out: 8.4 cm
